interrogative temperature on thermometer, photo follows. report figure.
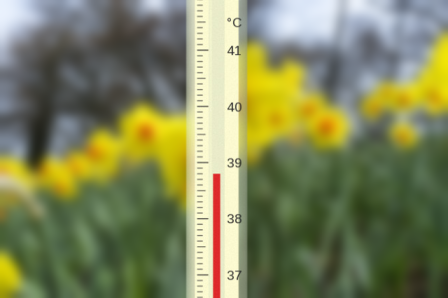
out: 38.8 °C
